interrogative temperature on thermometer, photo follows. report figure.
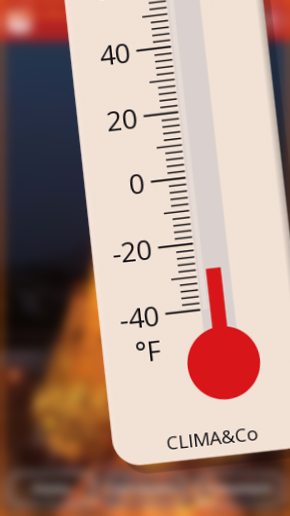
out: -28 °F
